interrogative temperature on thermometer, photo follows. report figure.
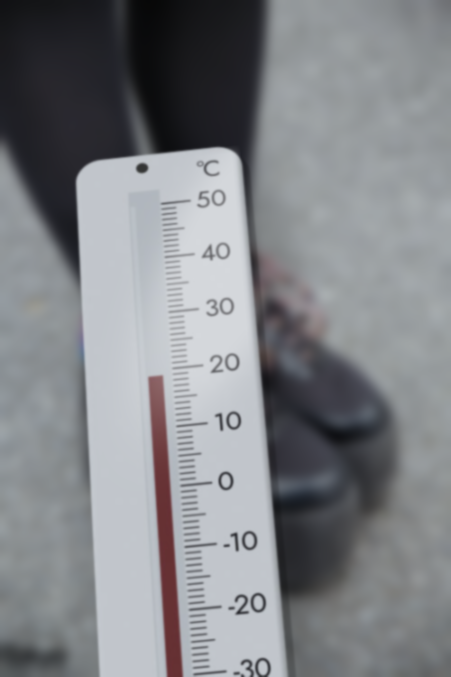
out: 19 °C
